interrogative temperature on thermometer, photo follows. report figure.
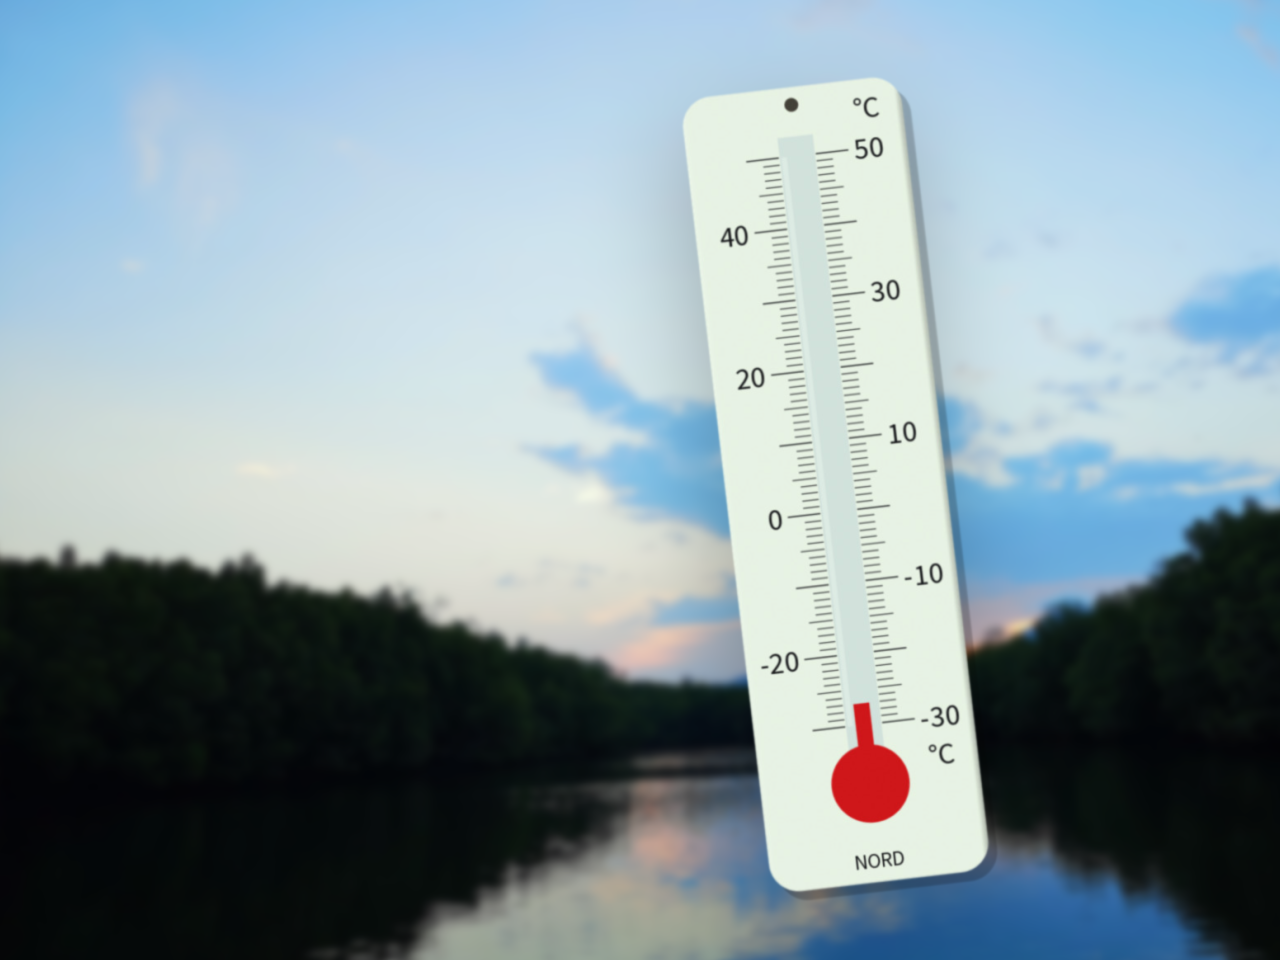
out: -27 °C
